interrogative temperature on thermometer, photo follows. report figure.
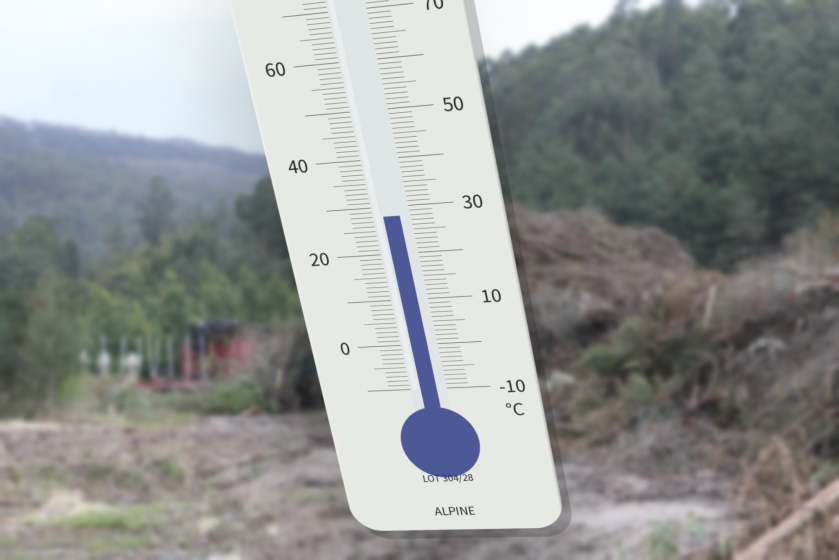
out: 28 °C
